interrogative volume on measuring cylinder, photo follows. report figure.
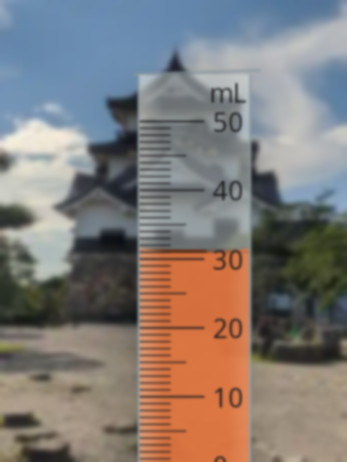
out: 31 mL
